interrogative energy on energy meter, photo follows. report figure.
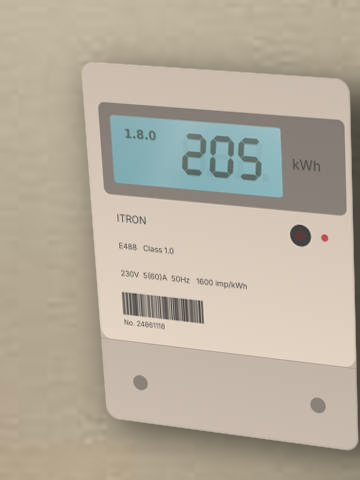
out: 205 kWh
